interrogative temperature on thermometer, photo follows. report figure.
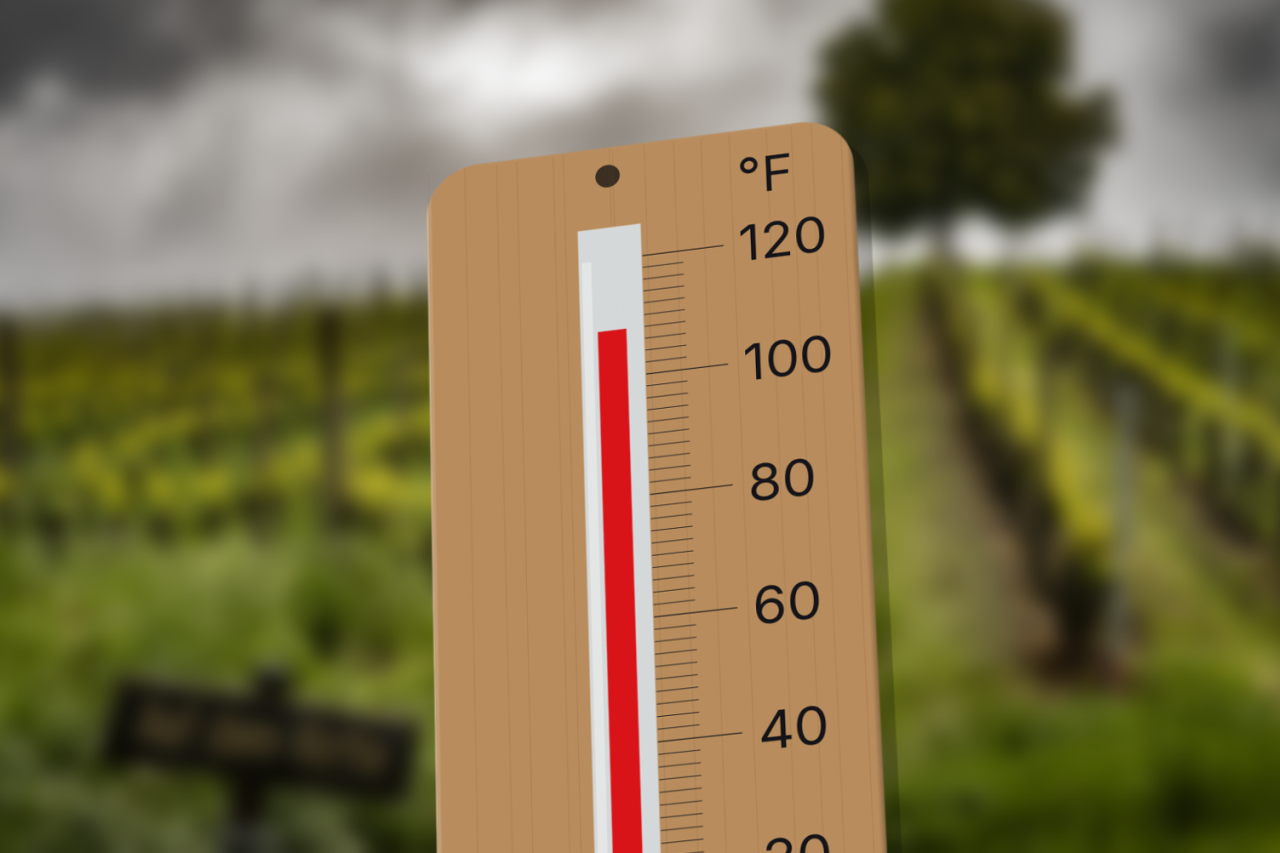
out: 108 °F
